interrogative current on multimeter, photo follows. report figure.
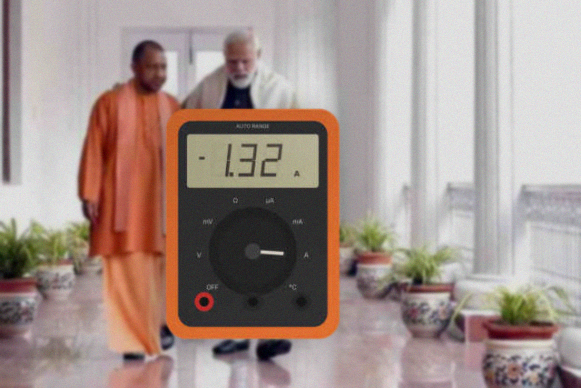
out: -1.32 A
